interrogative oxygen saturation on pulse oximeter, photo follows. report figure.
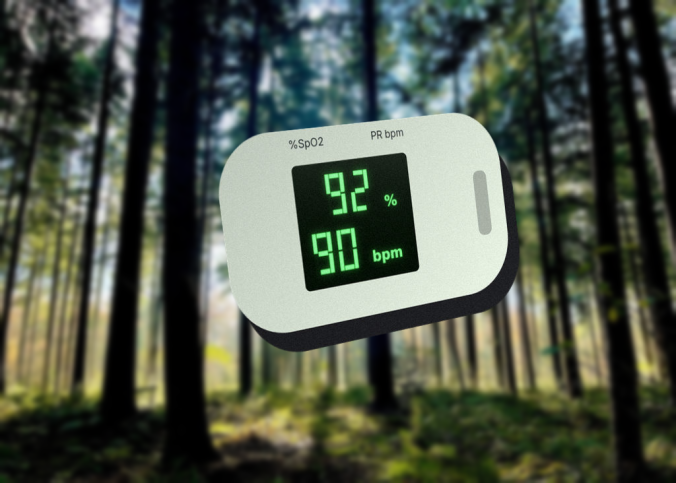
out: 92 %
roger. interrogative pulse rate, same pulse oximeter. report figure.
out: 90 bpm
